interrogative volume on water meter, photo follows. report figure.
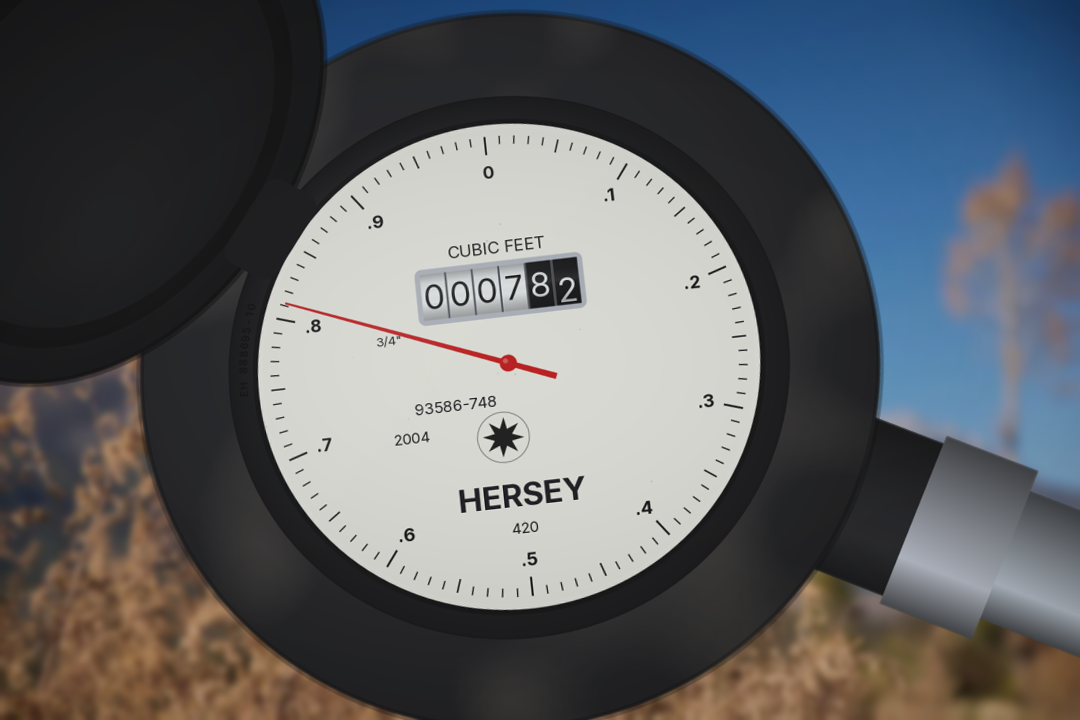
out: 781.81 ft³
